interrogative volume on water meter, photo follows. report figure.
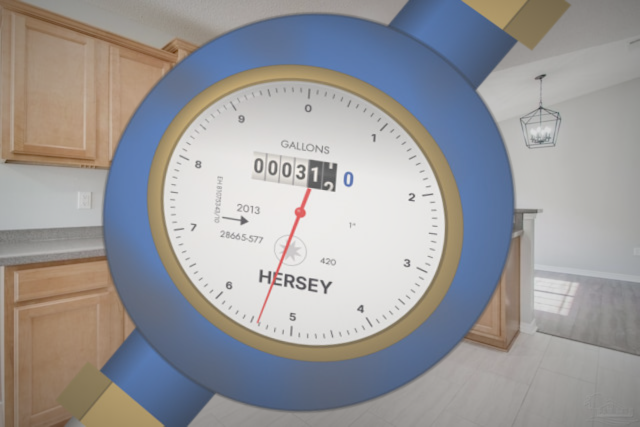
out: 3115.4 gal
